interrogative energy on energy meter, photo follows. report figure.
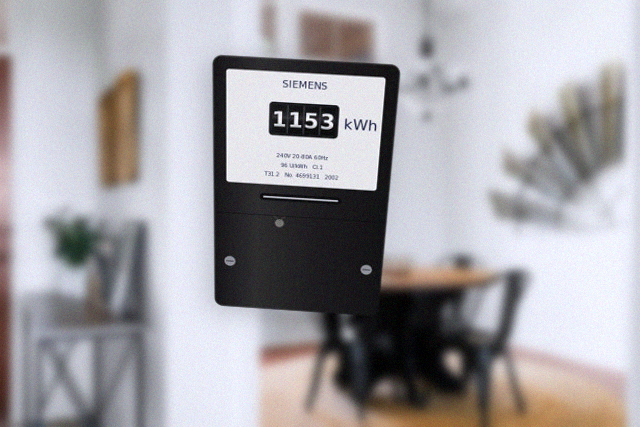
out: 1153 kWh
